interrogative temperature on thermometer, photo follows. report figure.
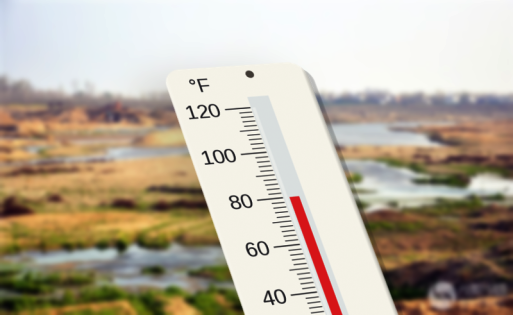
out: 80 °F
